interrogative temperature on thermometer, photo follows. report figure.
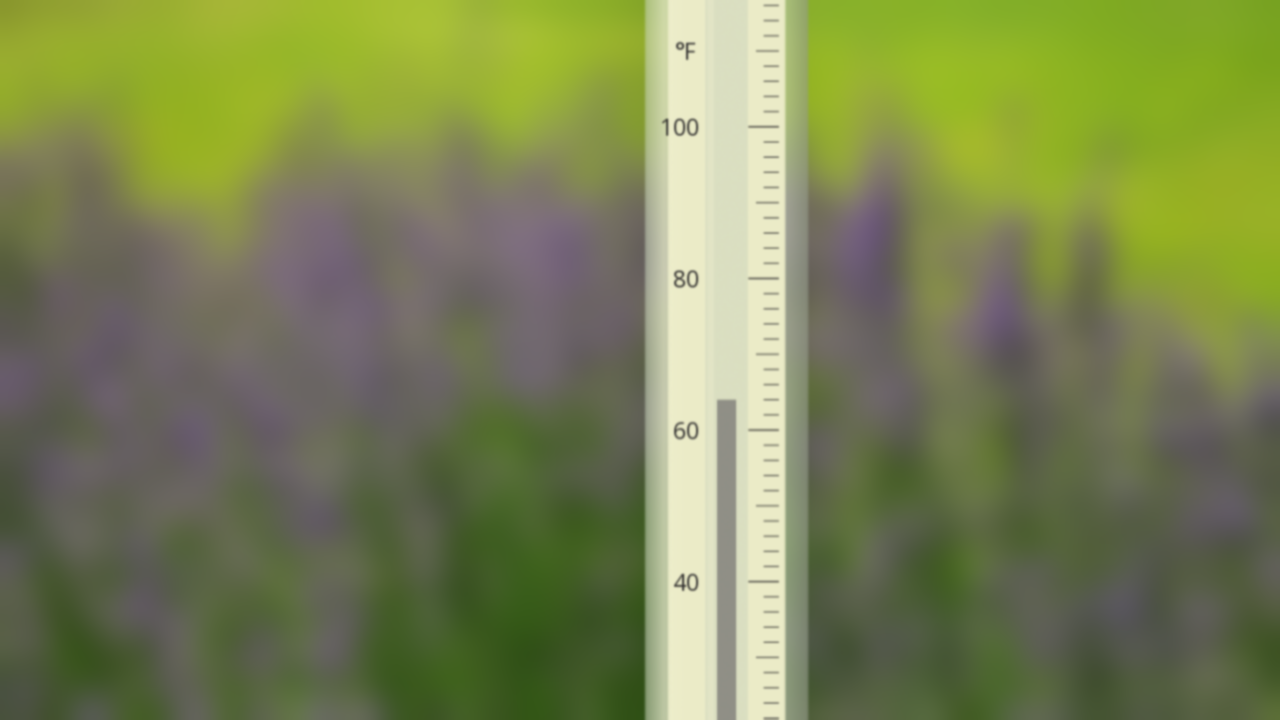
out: 64 °F
